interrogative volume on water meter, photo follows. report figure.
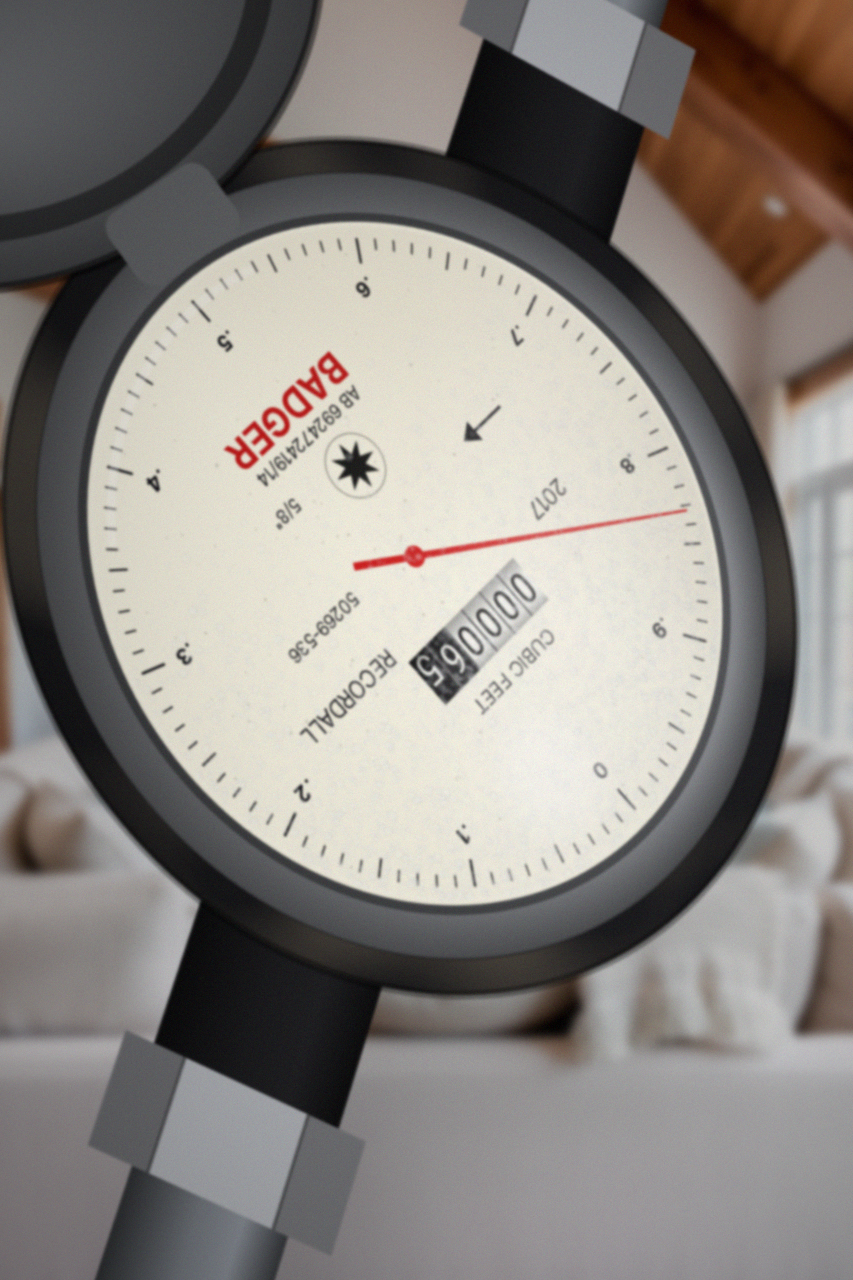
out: 64.83 ft³
